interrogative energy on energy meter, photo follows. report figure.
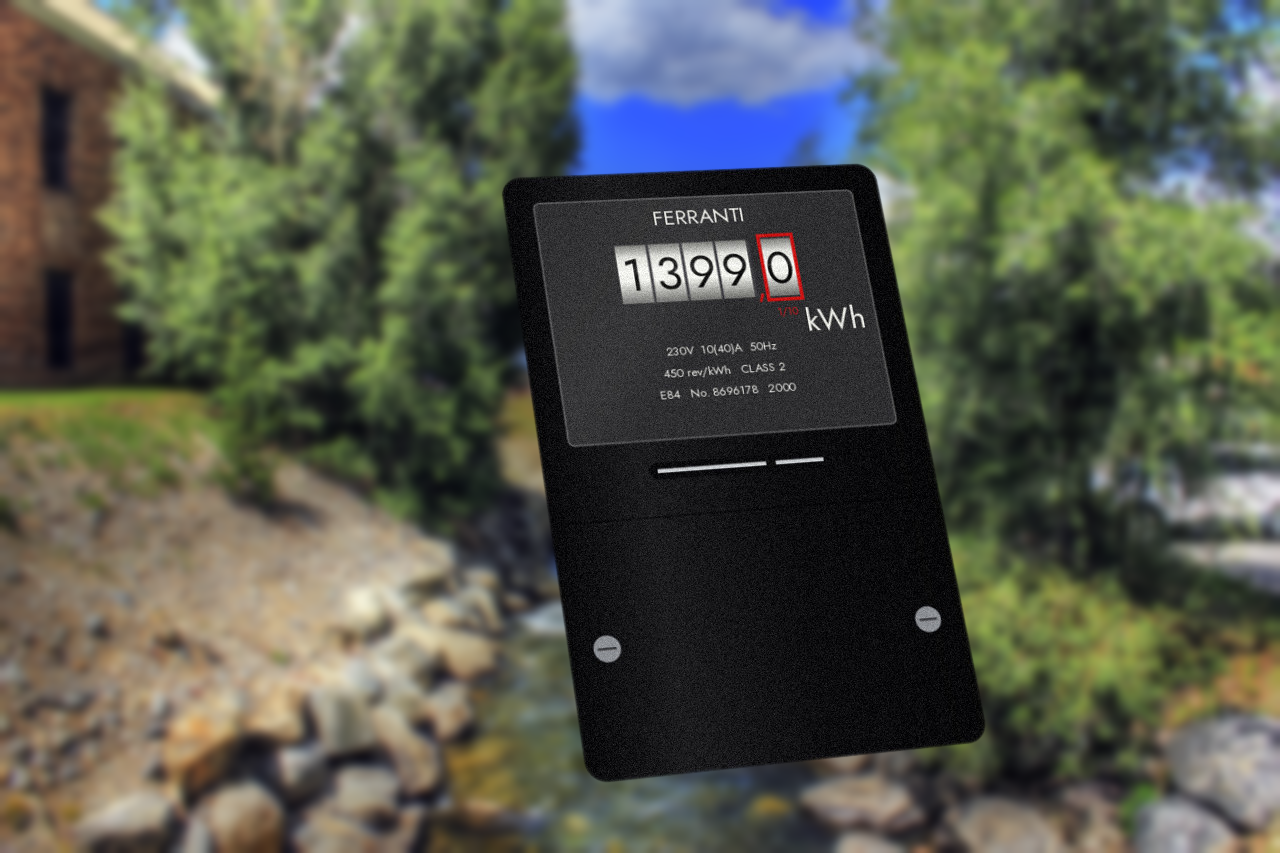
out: 1399.0 kWh
